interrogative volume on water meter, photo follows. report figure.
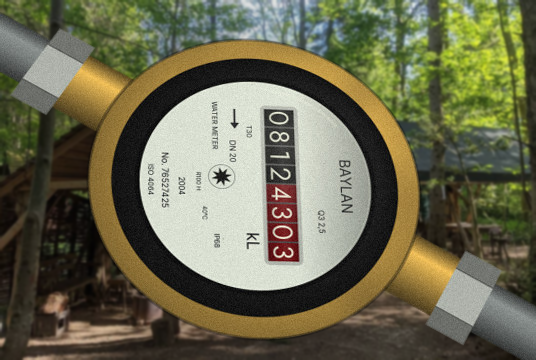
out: 812.4303 kL
